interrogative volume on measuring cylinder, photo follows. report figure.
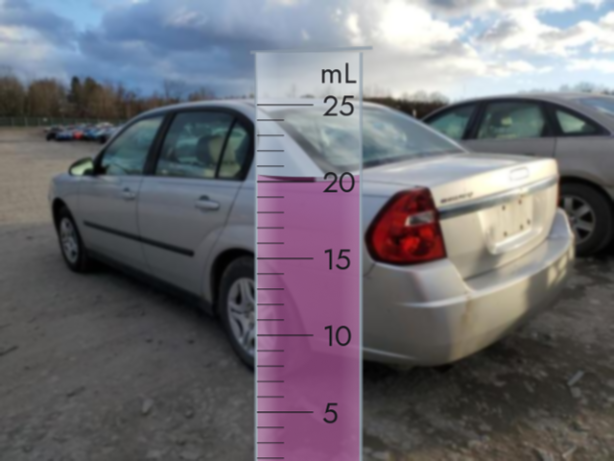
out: 20 mL
